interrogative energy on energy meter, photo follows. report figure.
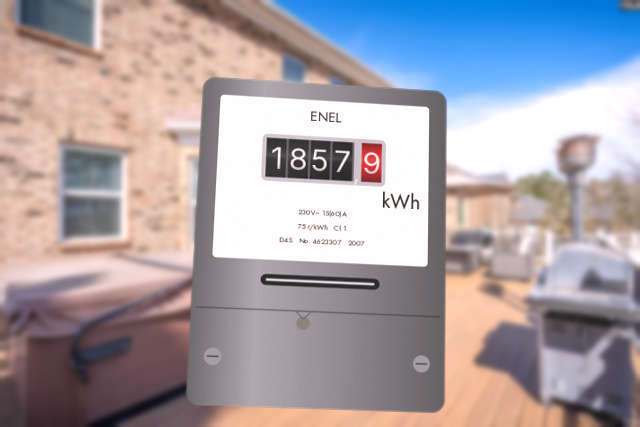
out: 1857.9 kWh
